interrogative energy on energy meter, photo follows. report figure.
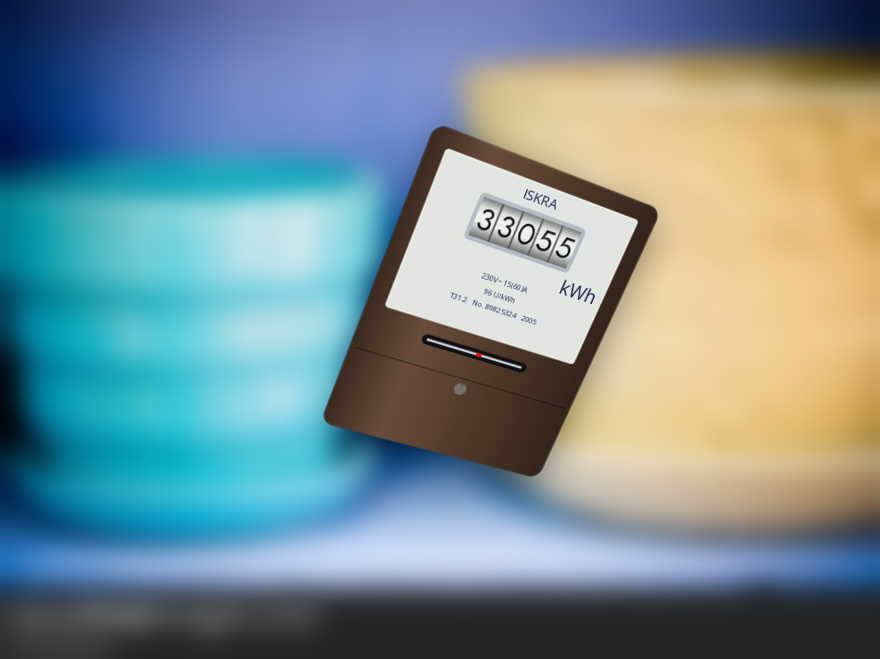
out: 33055 kWh
